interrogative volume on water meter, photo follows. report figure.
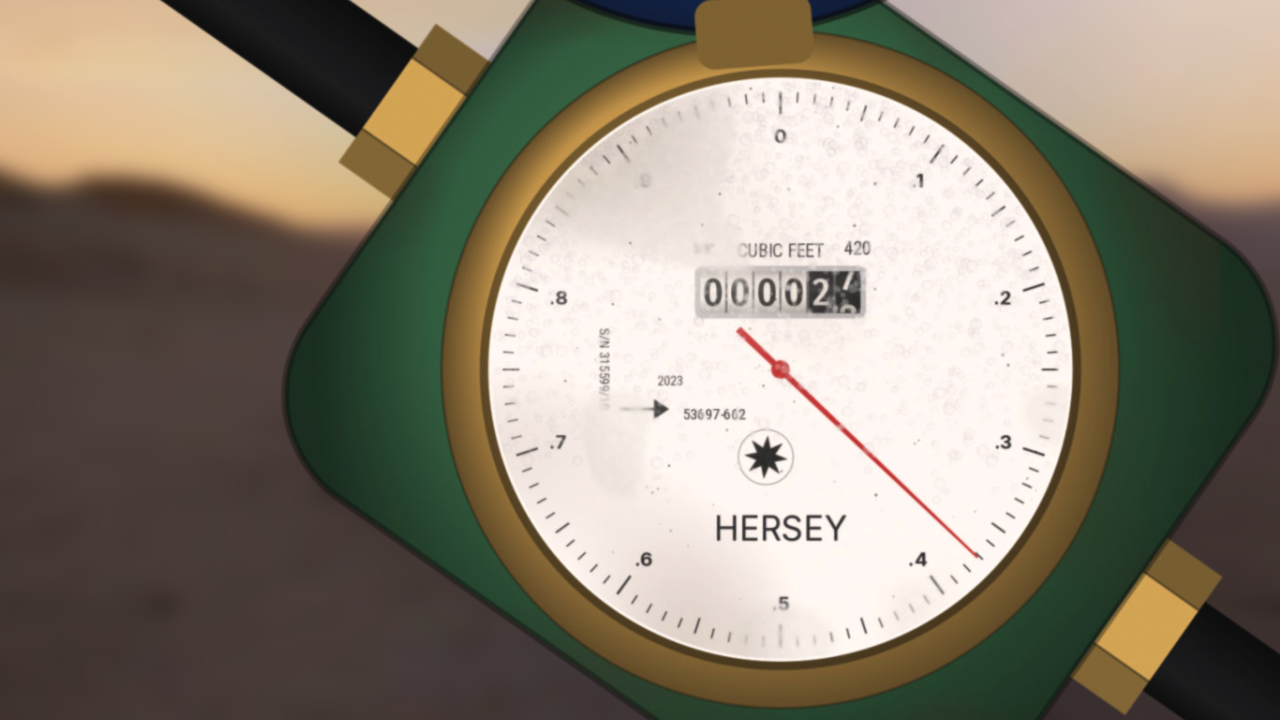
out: 27.37 ft³
